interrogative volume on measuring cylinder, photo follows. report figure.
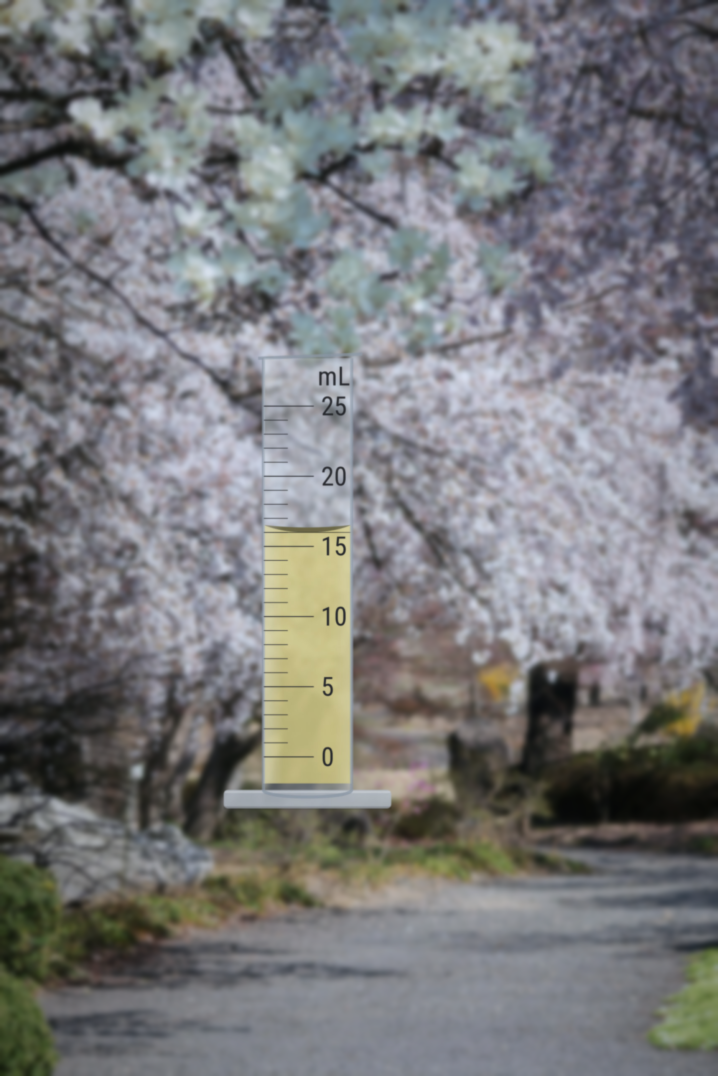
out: 16 mL
